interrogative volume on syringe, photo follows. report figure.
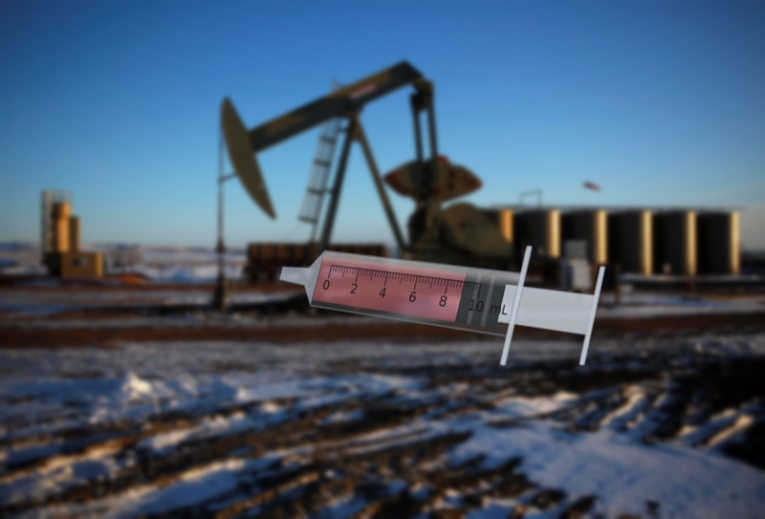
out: 9 mL
